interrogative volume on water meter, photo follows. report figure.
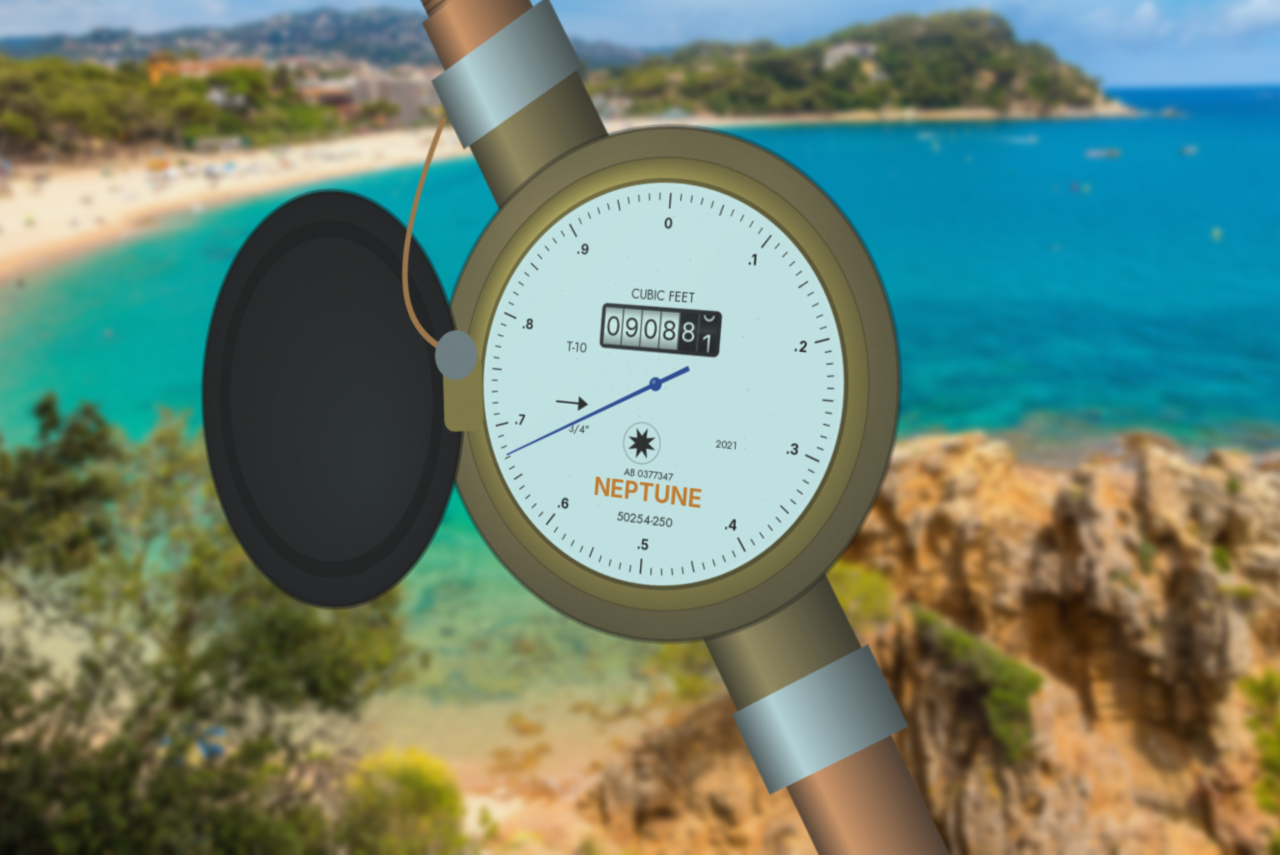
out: 90880.67 ft³
